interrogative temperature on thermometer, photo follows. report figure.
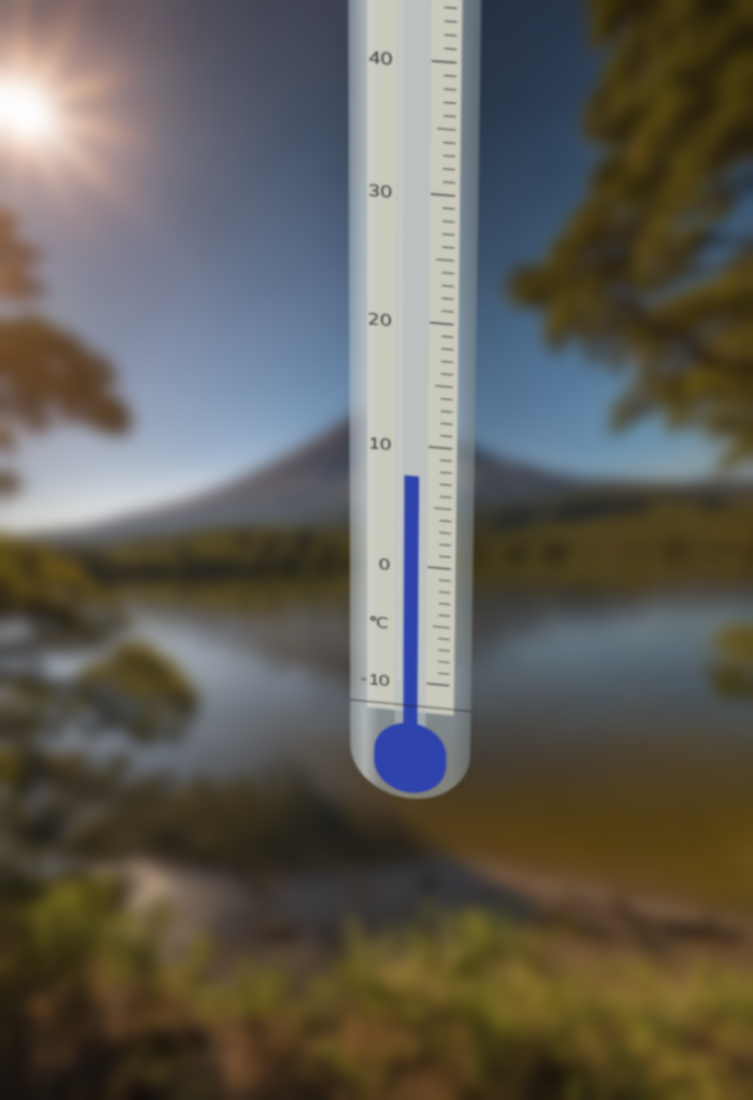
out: 7.5 °C
